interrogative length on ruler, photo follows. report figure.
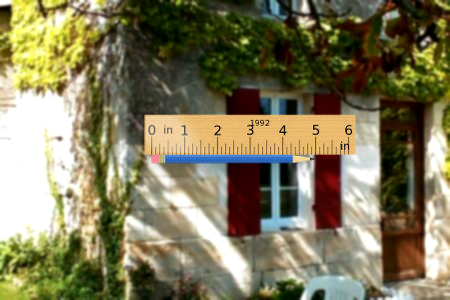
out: 5 in
